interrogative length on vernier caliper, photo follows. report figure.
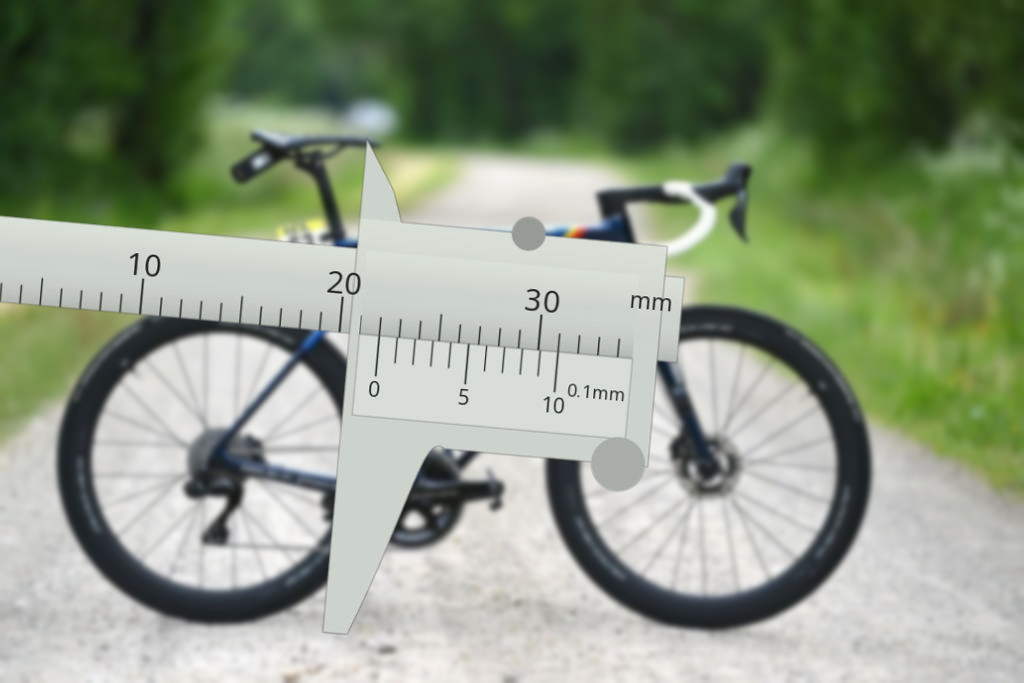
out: 22.0 mm
